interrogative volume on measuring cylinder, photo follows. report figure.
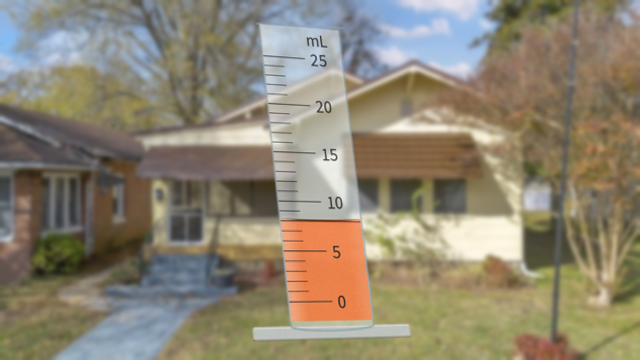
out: 8 mL
